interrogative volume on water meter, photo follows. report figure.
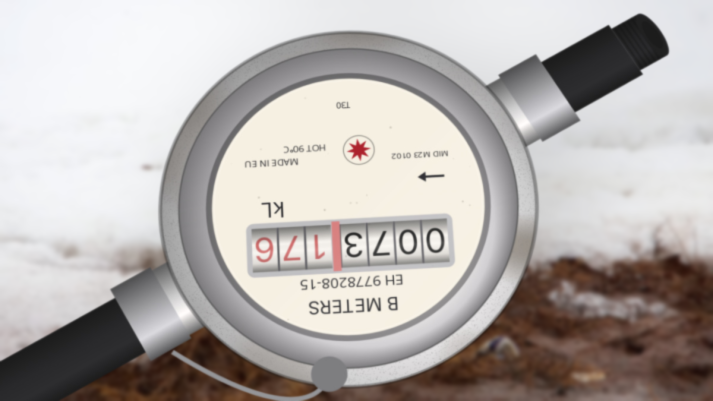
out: 73.176 kL
